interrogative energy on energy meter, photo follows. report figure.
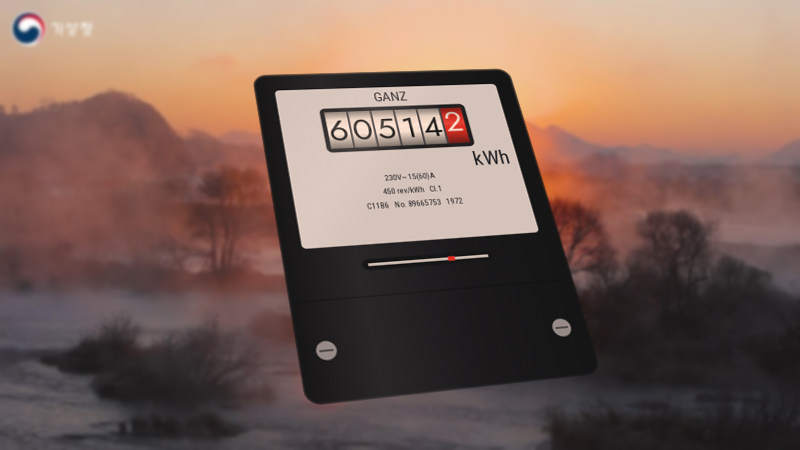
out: 60514.2 kWh
